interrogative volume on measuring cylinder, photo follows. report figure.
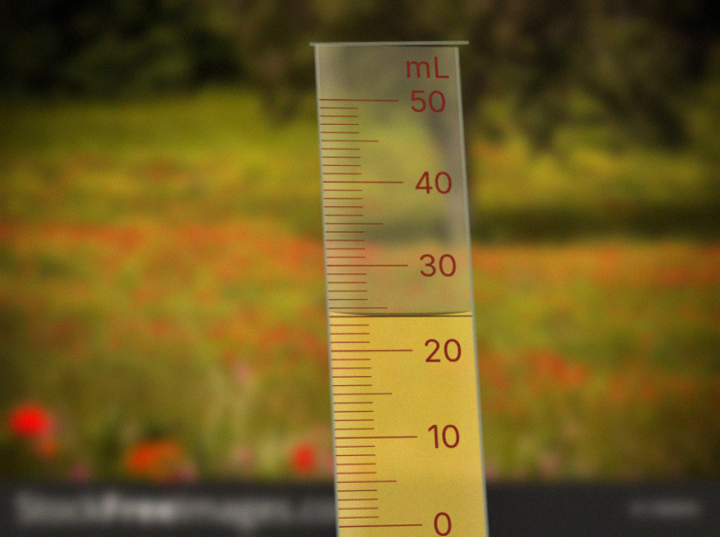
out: 24 mL
